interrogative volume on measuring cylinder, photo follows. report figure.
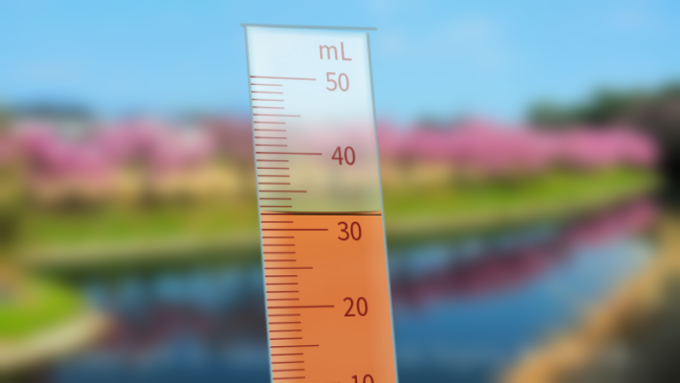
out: 32 mL
